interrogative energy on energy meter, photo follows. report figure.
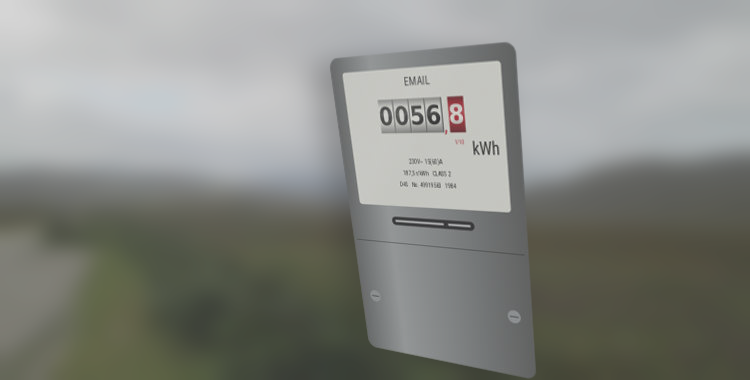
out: 56.8 kWh
